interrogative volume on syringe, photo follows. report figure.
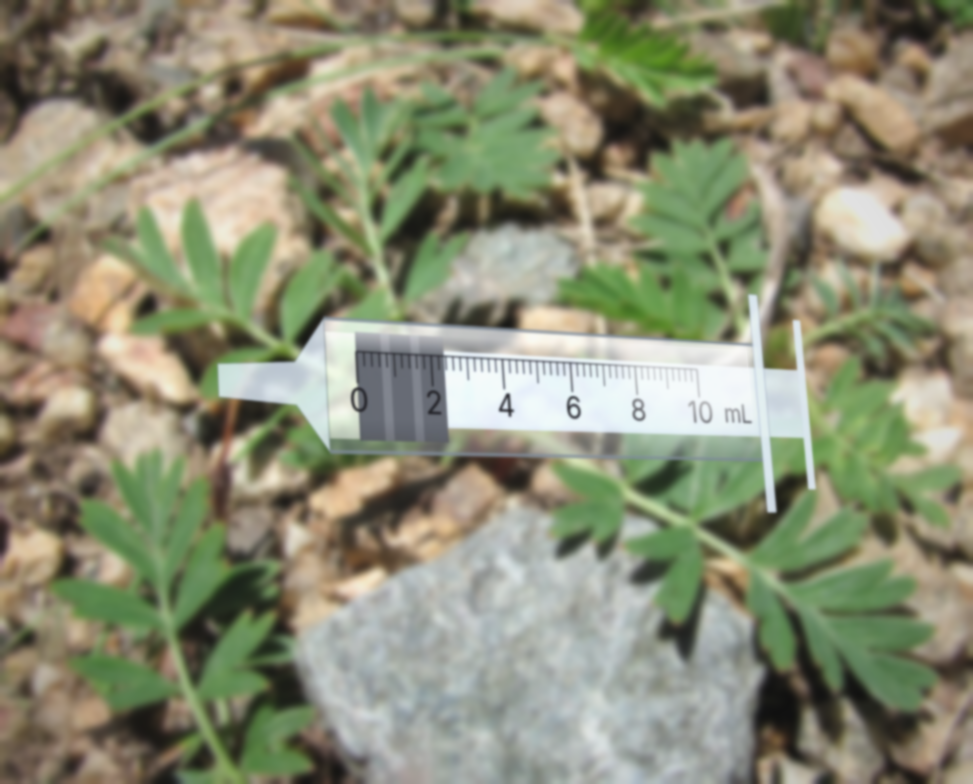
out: 0 mL
